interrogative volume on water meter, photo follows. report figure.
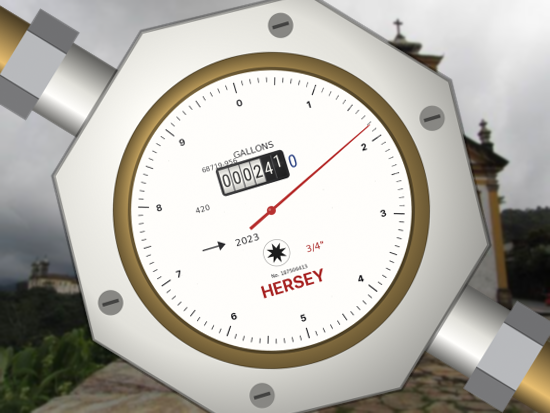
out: 2411.8 gal
